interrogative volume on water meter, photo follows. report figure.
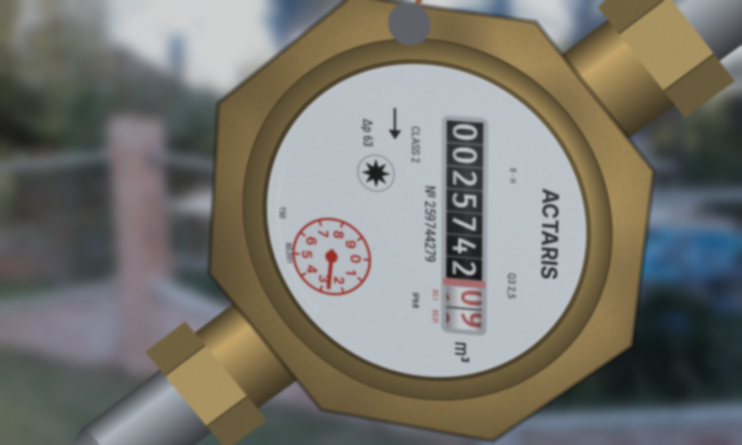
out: 25742.092 m³
